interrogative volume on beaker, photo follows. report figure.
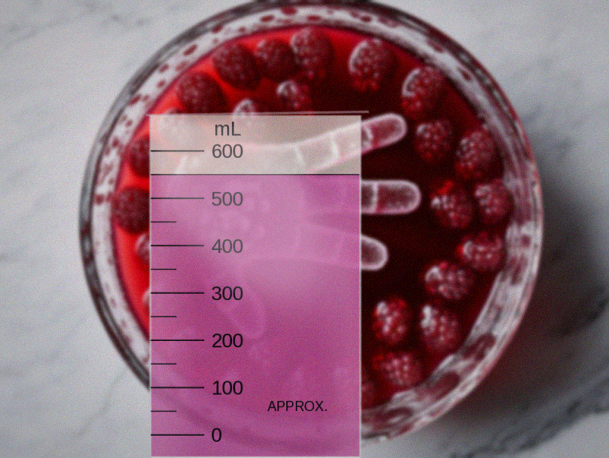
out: 550 mL
